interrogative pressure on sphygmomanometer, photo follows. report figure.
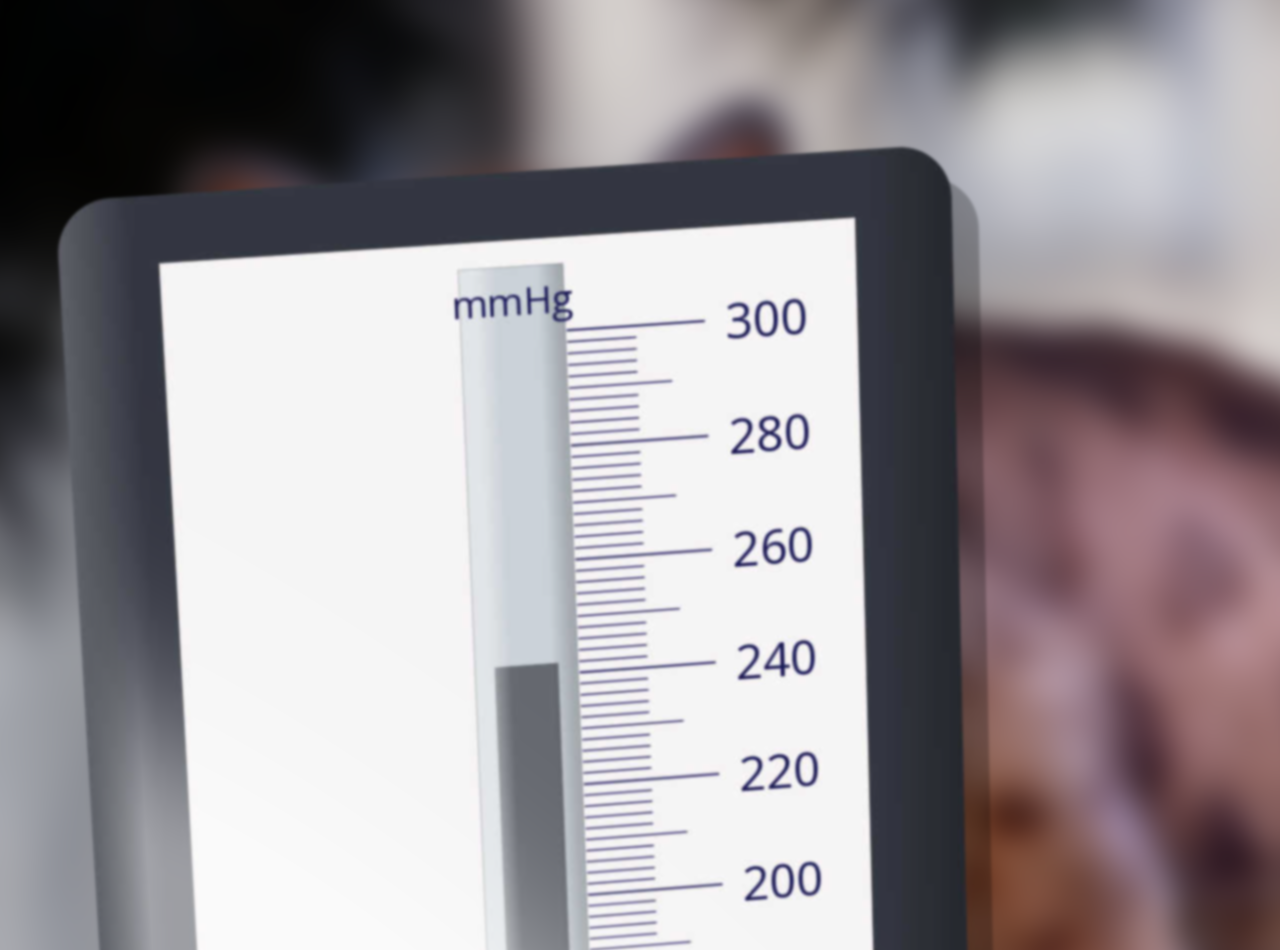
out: 242 mmHg
